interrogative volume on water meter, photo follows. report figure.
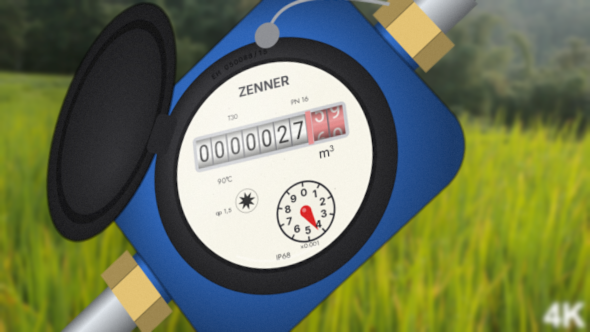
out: 27.594 m³
